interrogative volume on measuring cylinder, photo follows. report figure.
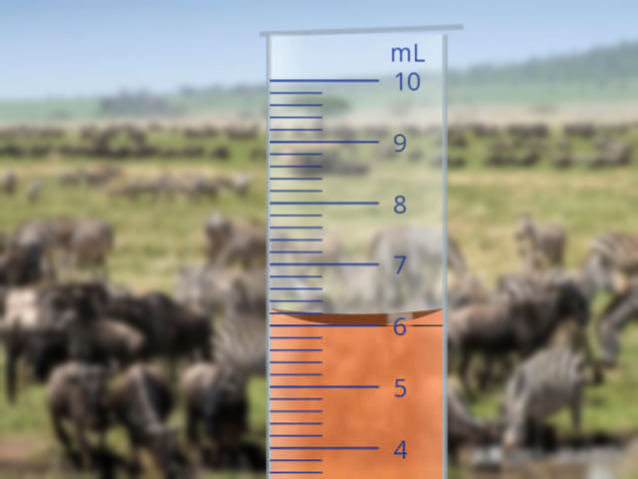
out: 6 mL
